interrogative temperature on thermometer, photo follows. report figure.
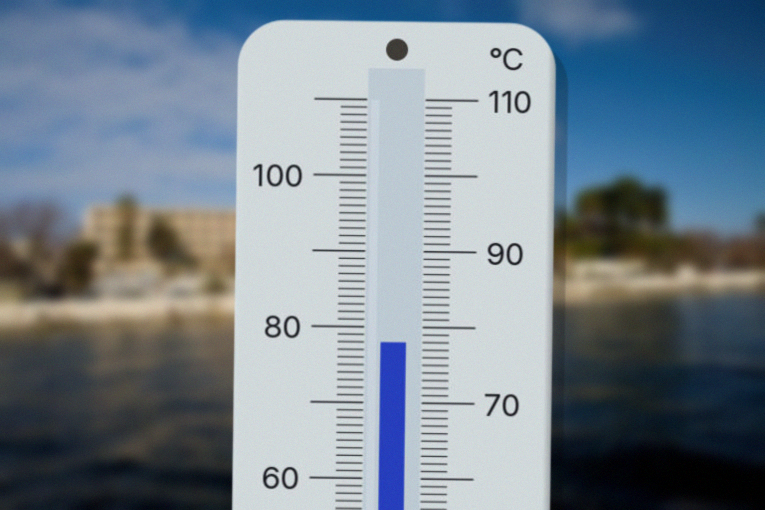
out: 78 °C
